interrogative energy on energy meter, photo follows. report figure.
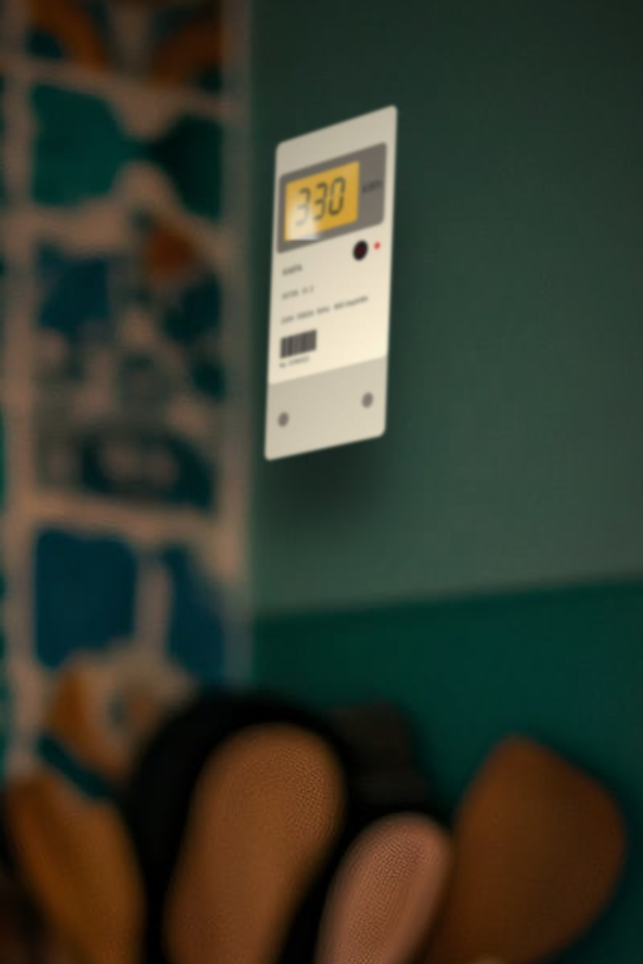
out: 330 kWh
